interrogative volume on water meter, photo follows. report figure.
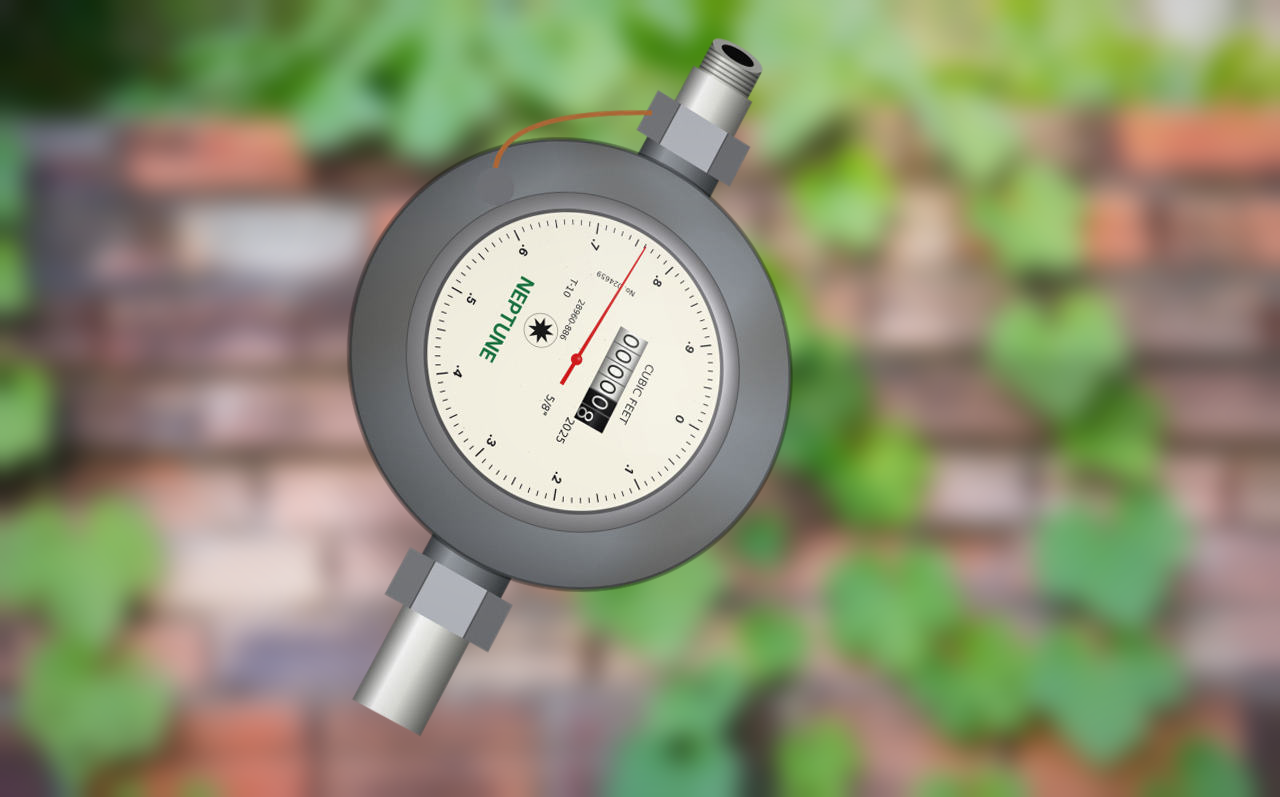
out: 7.76 ft³
